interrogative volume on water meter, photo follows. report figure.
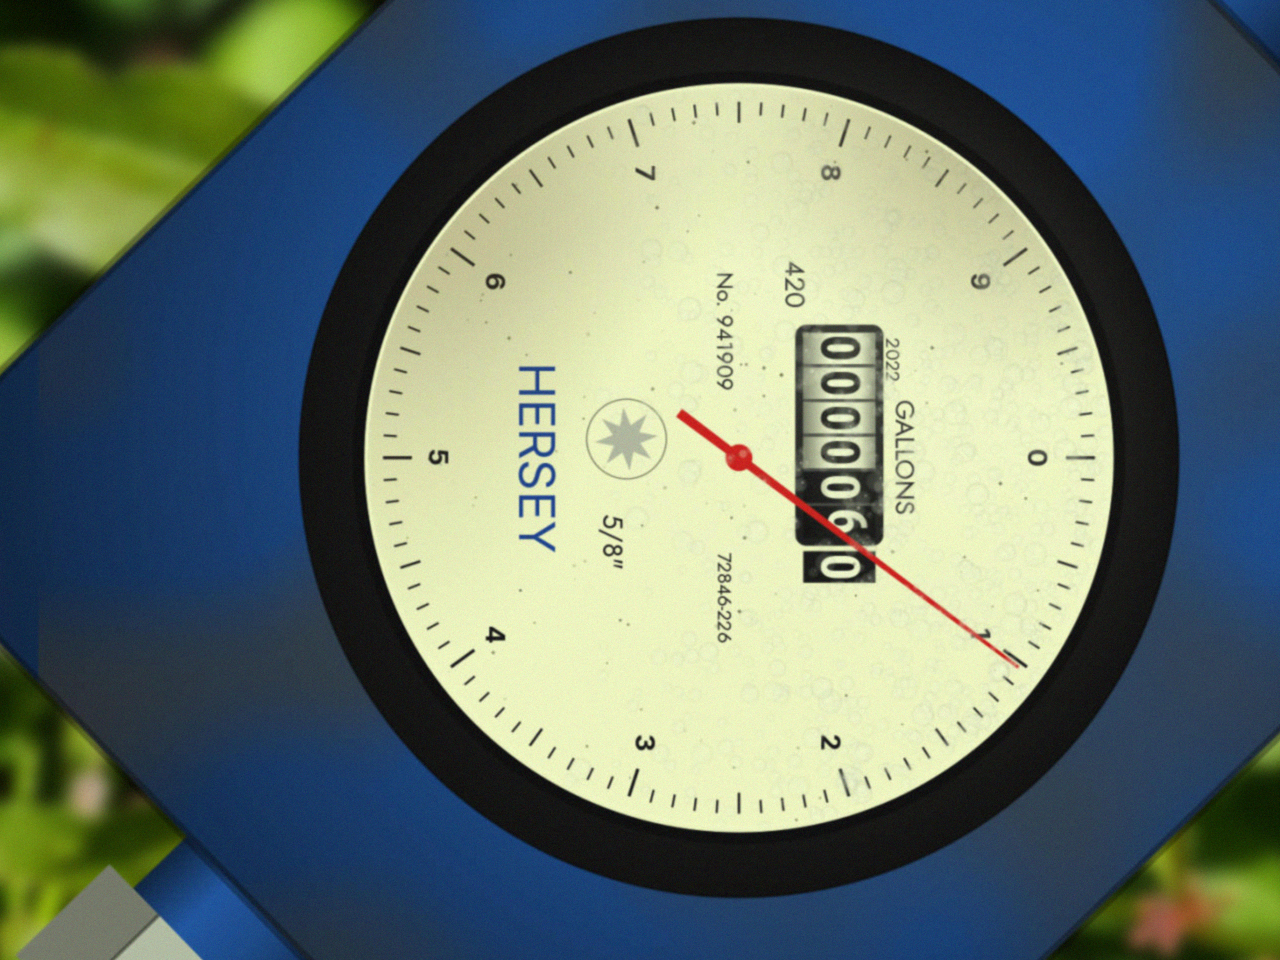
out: 61.0 gal
